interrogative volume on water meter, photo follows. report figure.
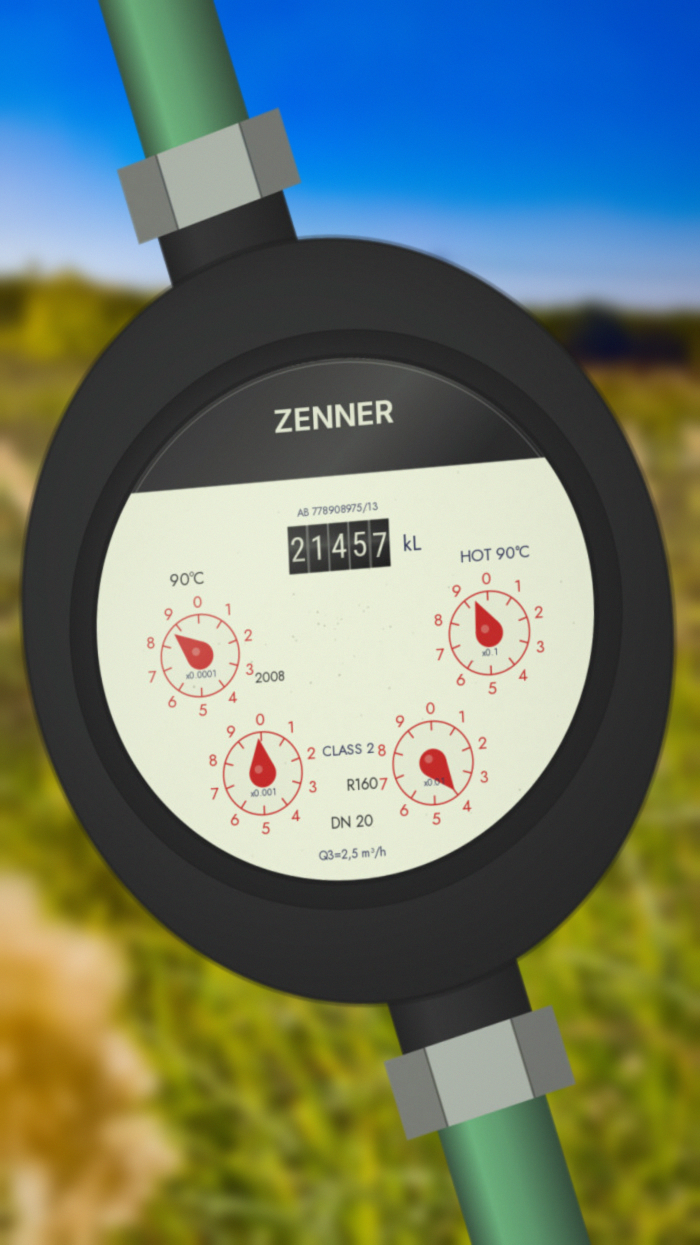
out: 21456.9398 kL
